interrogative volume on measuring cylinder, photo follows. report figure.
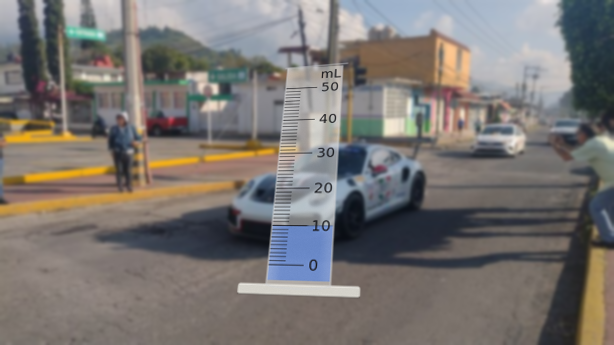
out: 10 mL
